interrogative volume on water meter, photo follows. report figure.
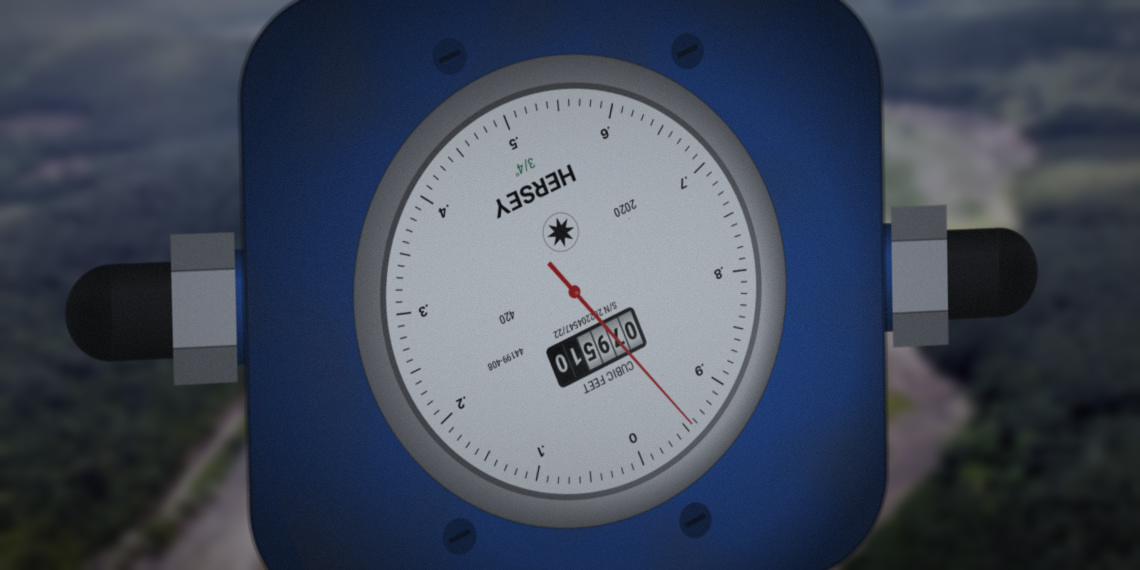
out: 79509.94 ft³
